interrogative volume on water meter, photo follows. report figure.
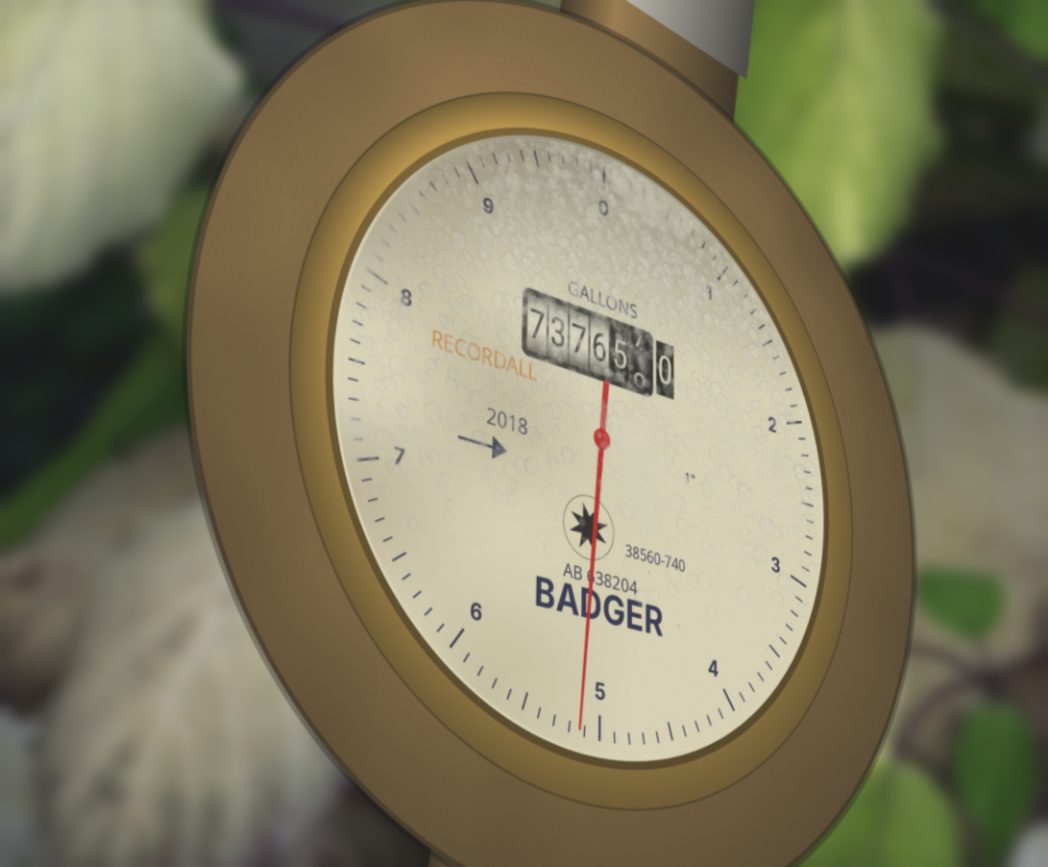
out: 7376575.1 gal
